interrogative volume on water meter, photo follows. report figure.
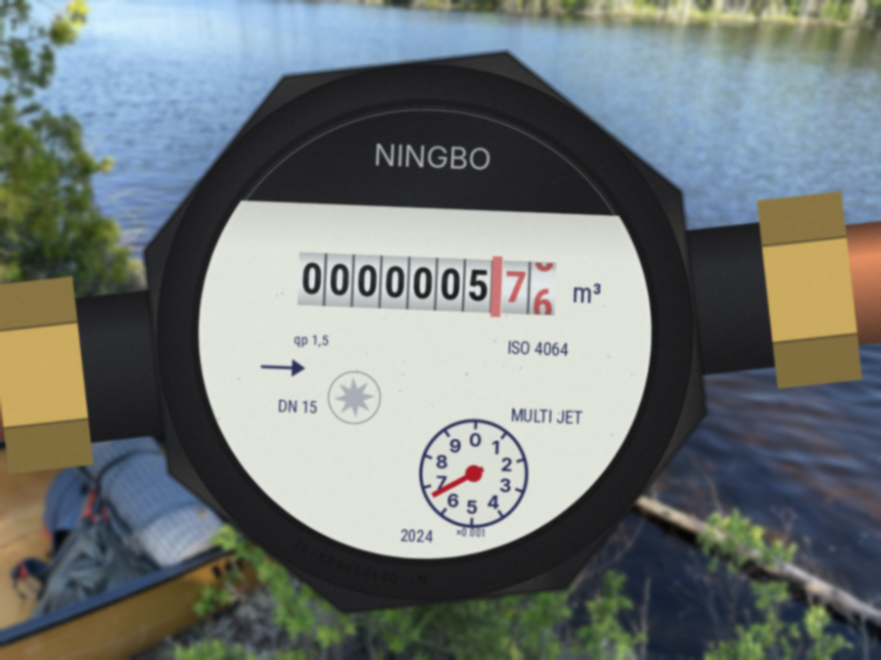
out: 5.756 m³
